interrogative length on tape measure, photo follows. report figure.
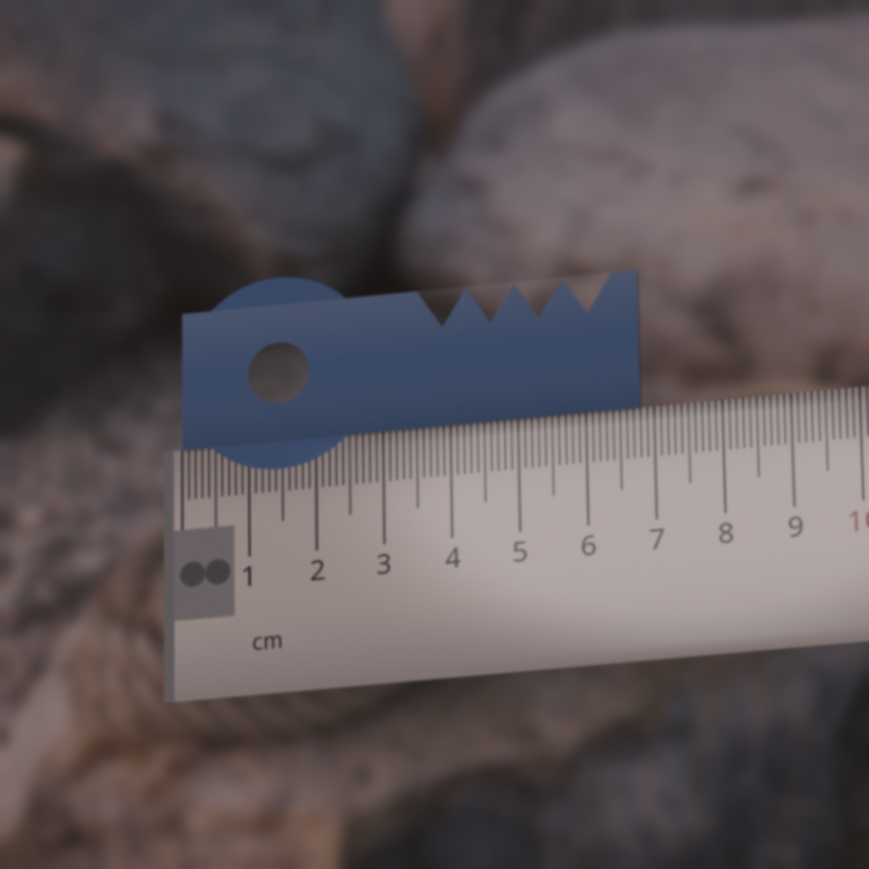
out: 6.8 cm
